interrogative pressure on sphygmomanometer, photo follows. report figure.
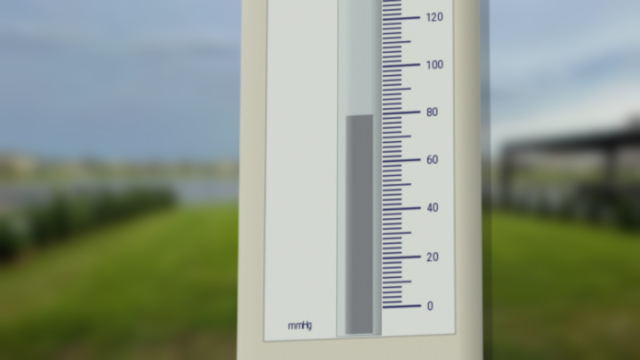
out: 80 mmHg
